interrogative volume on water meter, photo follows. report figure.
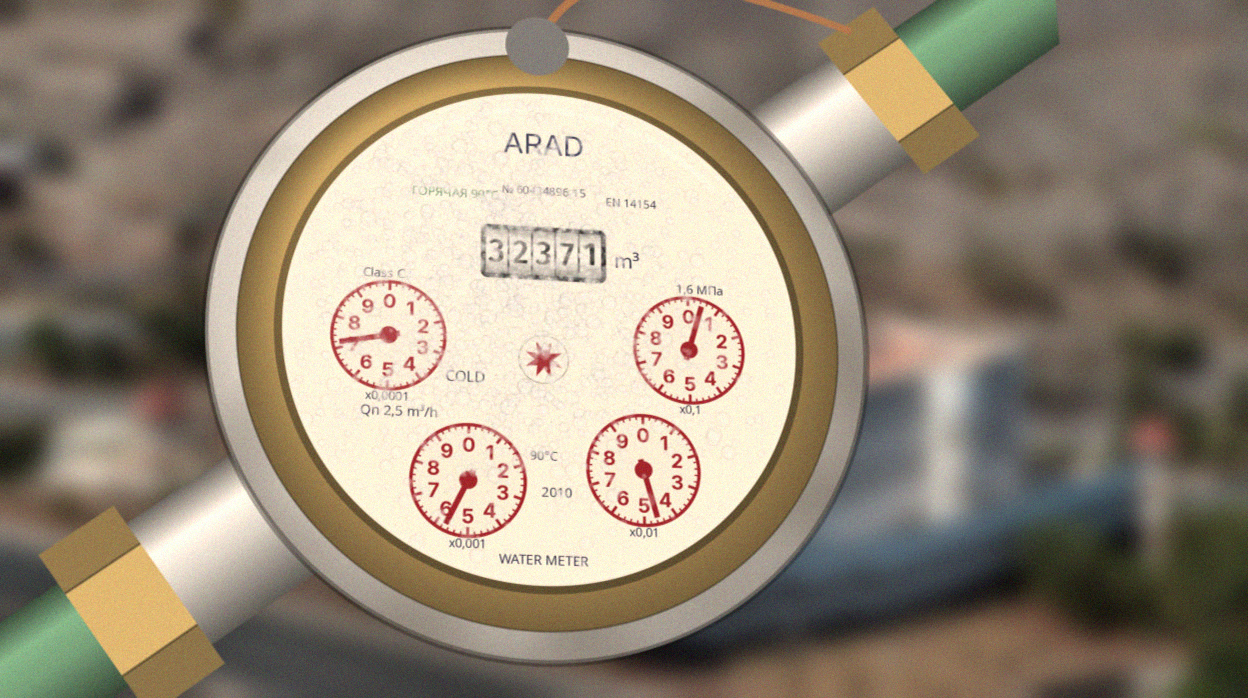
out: 32371.0457 m³
